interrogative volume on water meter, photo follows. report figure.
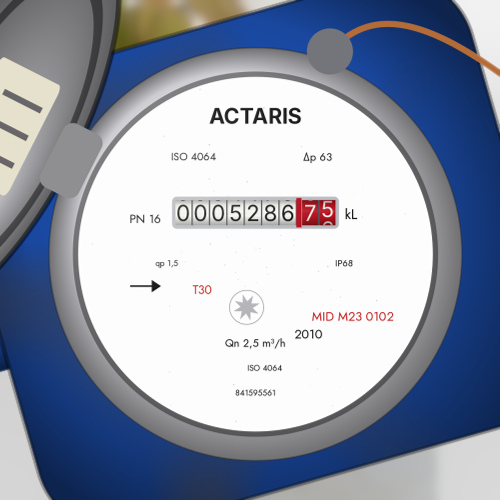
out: 5286.75 kL
